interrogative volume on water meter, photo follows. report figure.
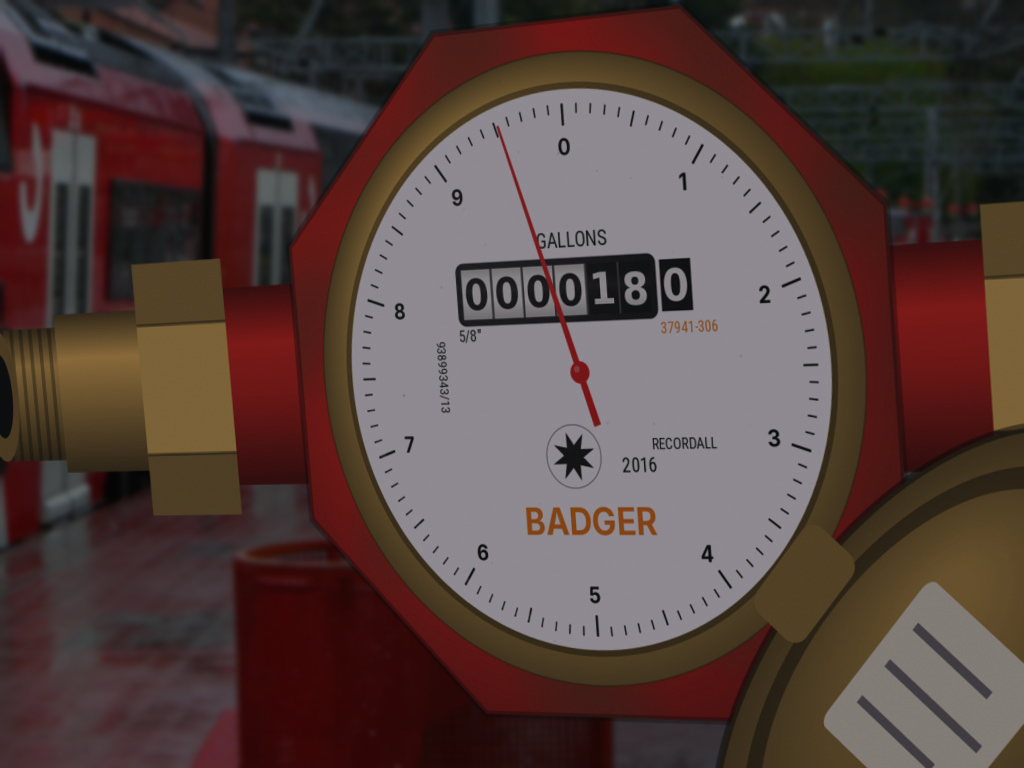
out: 179.5 gal
